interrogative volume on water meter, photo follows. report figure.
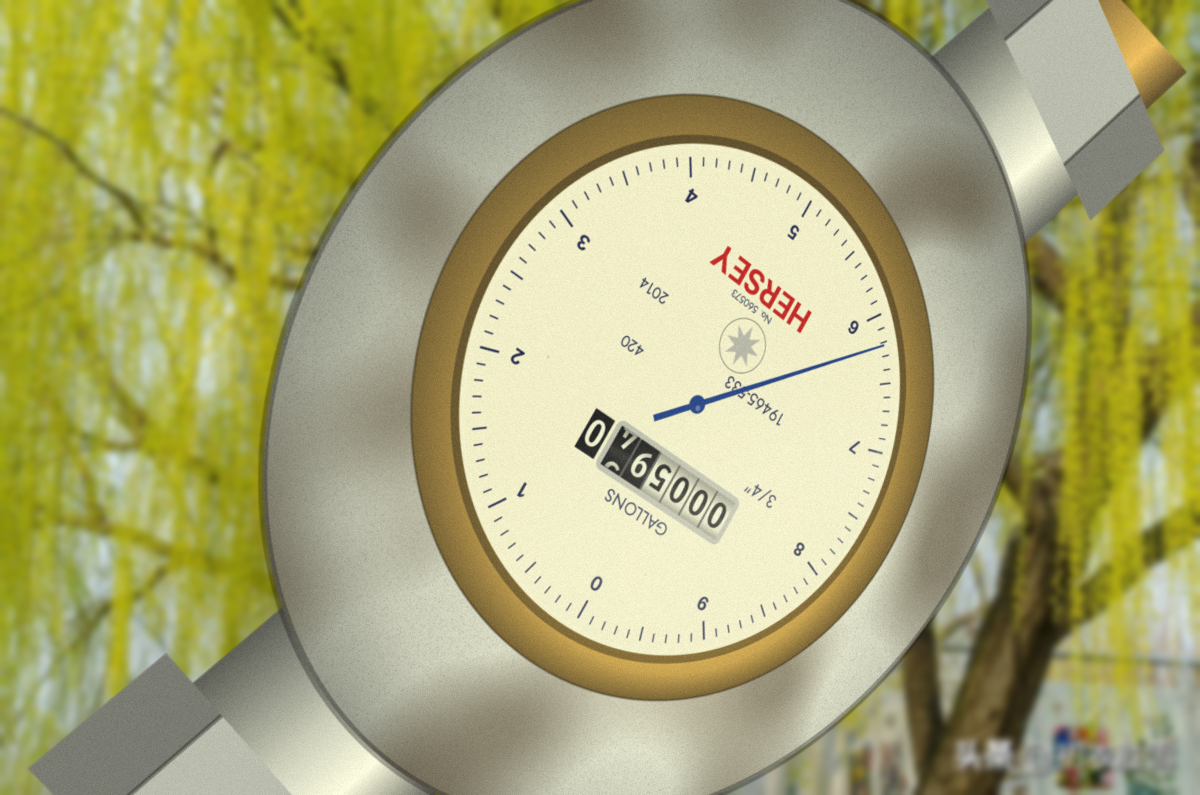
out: 5936.2 gal
